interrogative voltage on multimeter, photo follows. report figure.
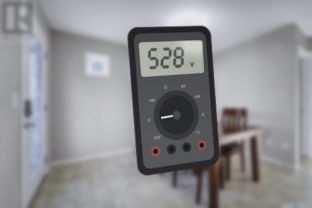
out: 528 V
